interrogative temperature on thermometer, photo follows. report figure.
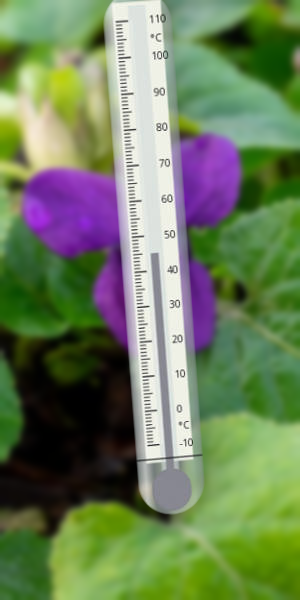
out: 45 °C
